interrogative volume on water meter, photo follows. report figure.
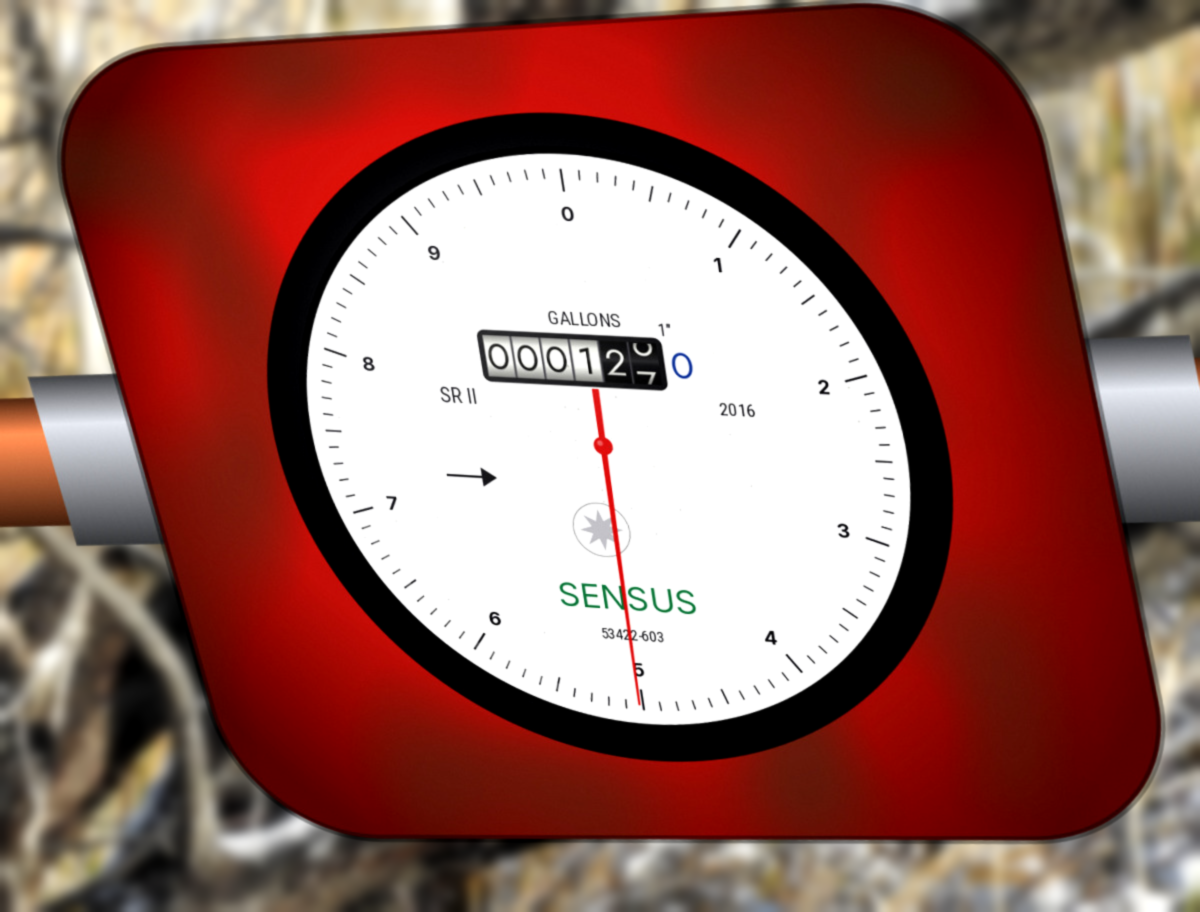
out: 1265.0 gal
